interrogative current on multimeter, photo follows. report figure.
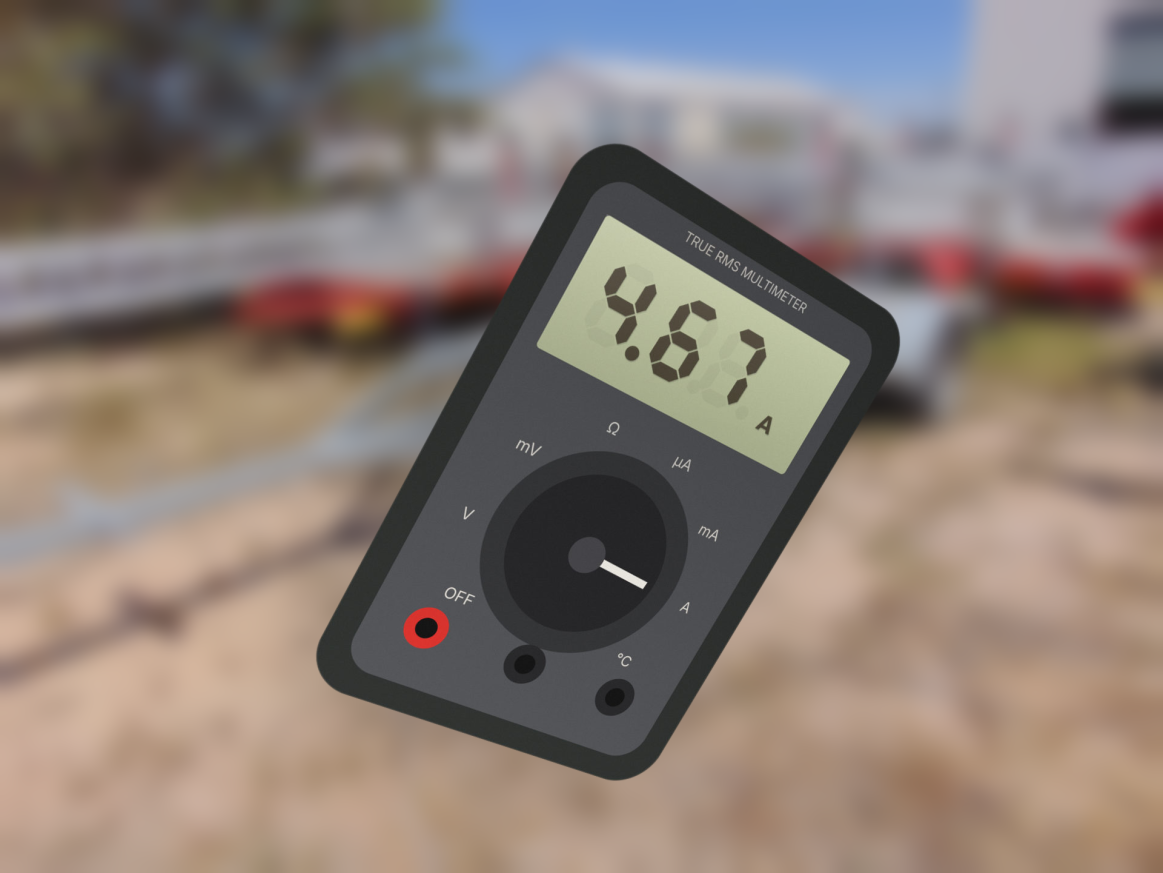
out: 4.67 A
